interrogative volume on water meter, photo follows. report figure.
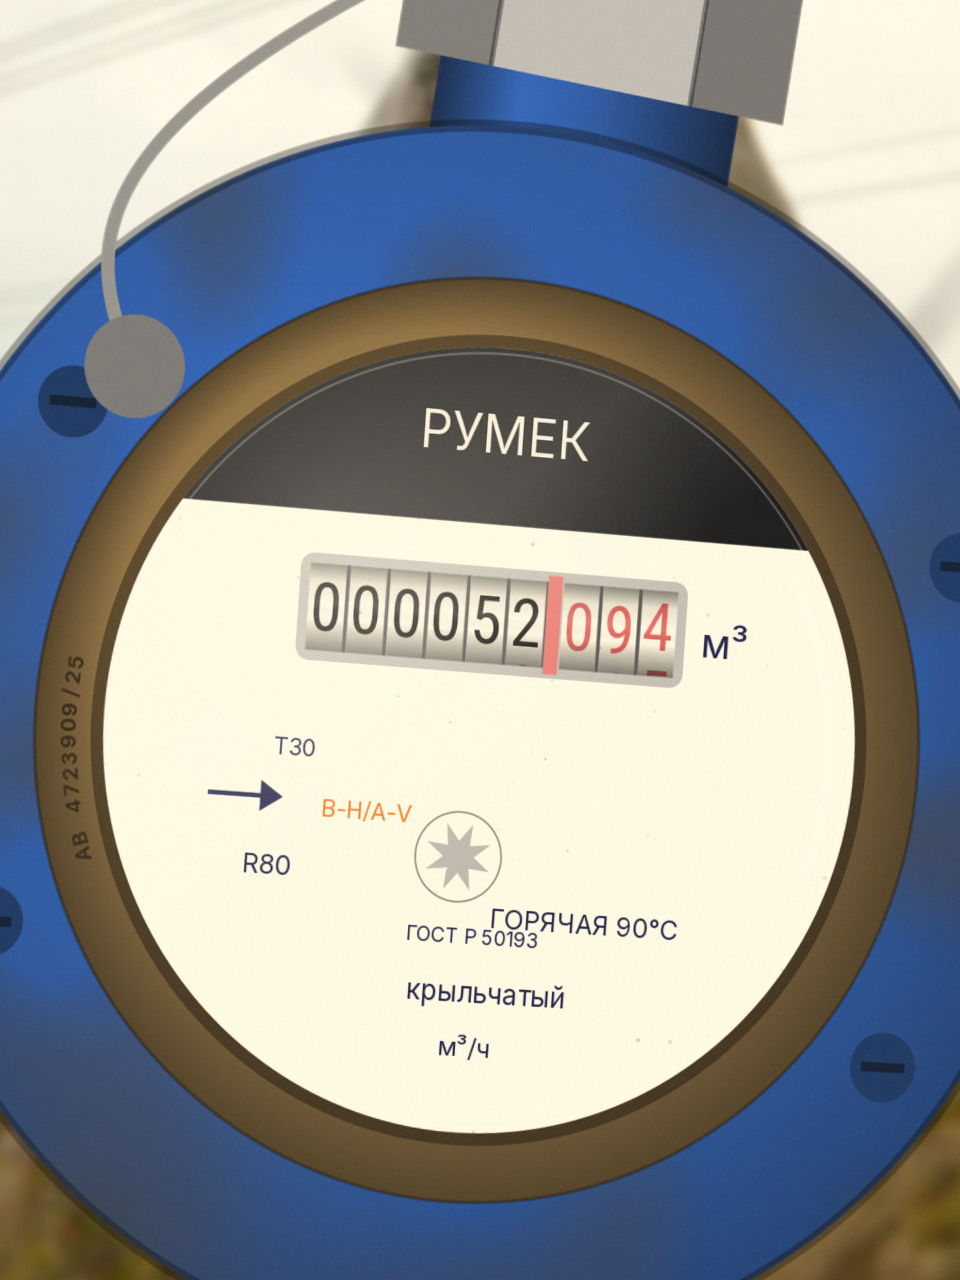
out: 52.094 m³
